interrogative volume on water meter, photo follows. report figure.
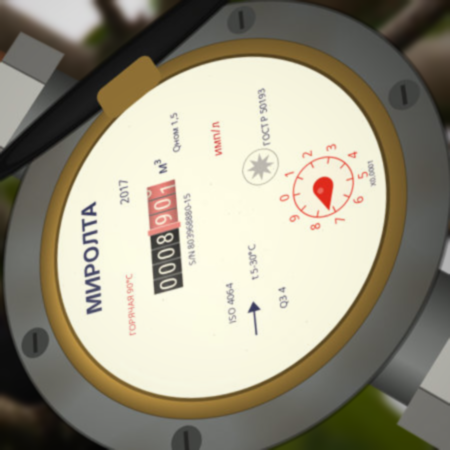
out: 8.9007 m³
